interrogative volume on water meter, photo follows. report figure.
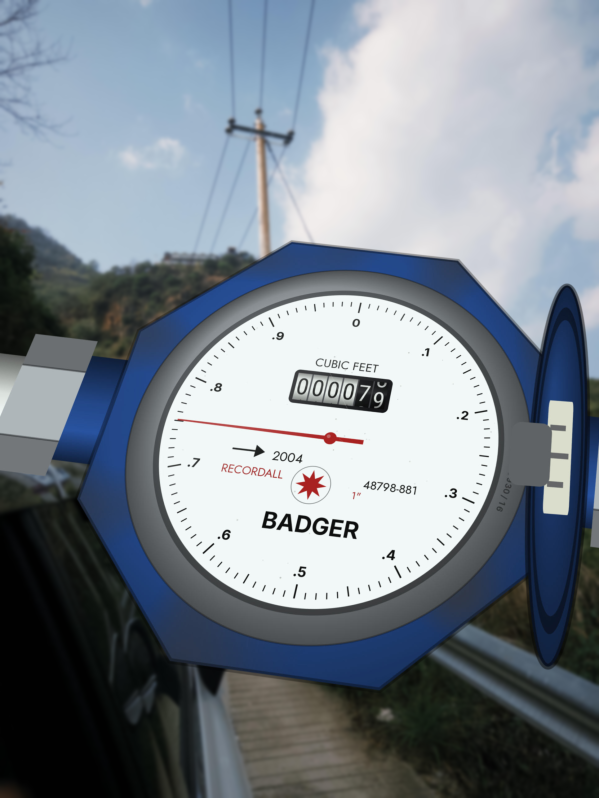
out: 78.75 ft³
